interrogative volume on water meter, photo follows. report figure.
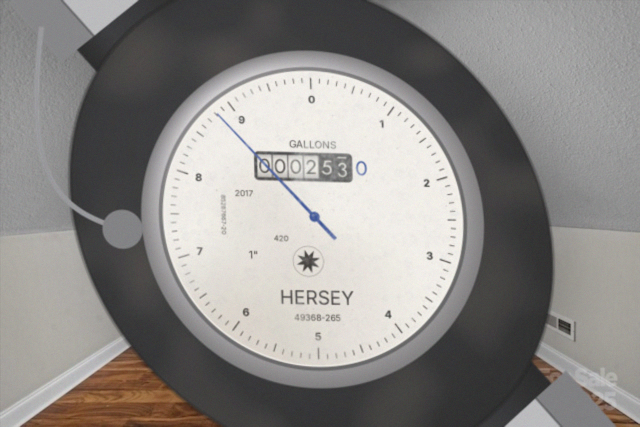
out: 2528.8 gal
